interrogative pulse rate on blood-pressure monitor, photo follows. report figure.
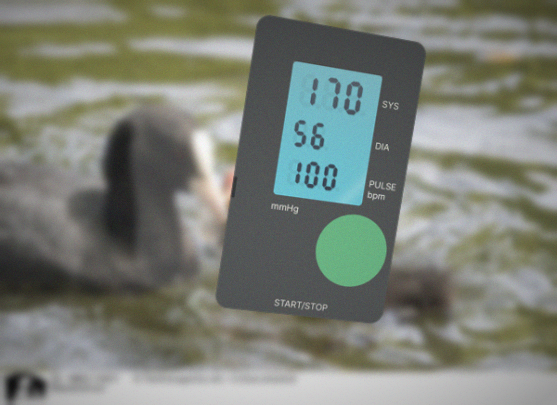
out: 100 bpm
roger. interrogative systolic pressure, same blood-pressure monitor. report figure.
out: 170 mmHg
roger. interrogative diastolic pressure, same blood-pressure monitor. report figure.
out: 56 mmHg
